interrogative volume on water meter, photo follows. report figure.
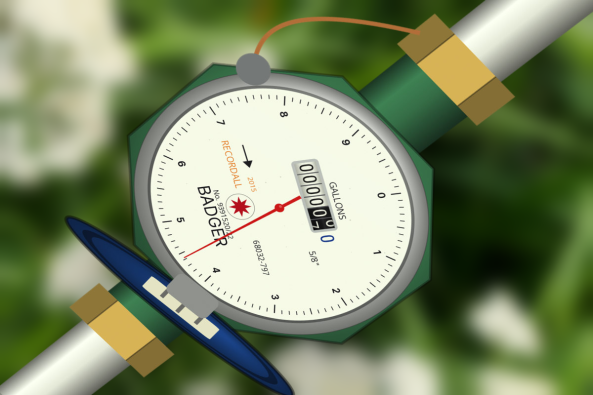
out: 64.4 gal
